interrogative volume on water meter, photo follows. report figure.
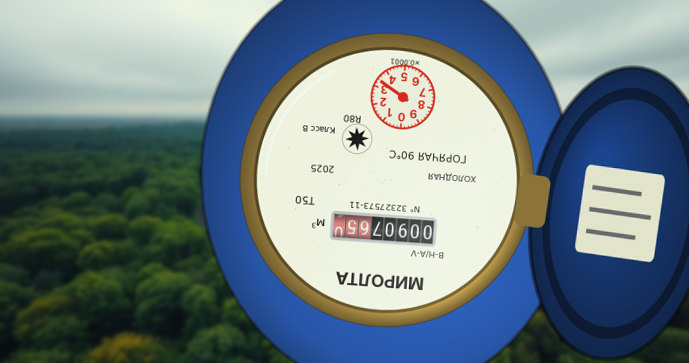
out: 907.6503 m³
